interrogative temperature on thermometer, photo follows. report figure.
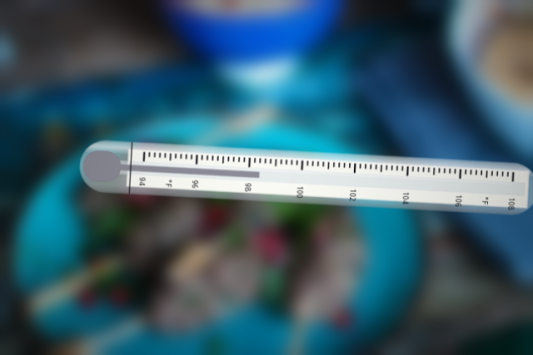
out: 98.4 °F
